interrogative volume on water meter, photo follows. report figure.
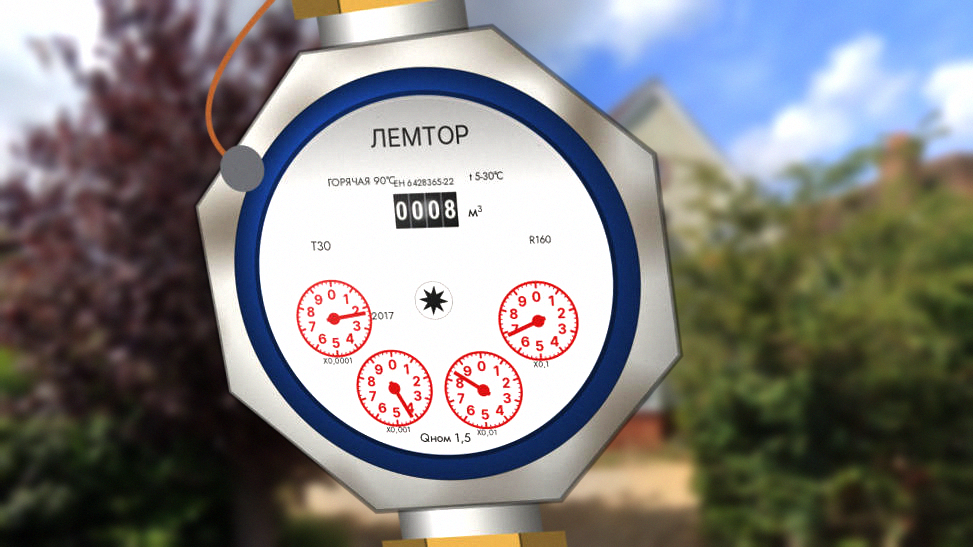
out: 8.6842 m³
